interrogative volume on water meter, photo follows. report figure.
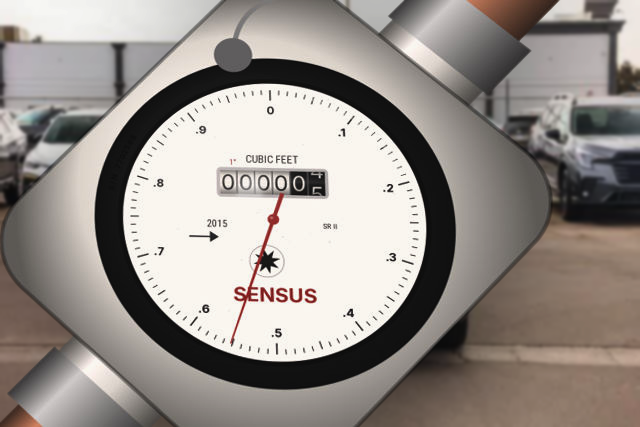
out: 4.55 ft³
